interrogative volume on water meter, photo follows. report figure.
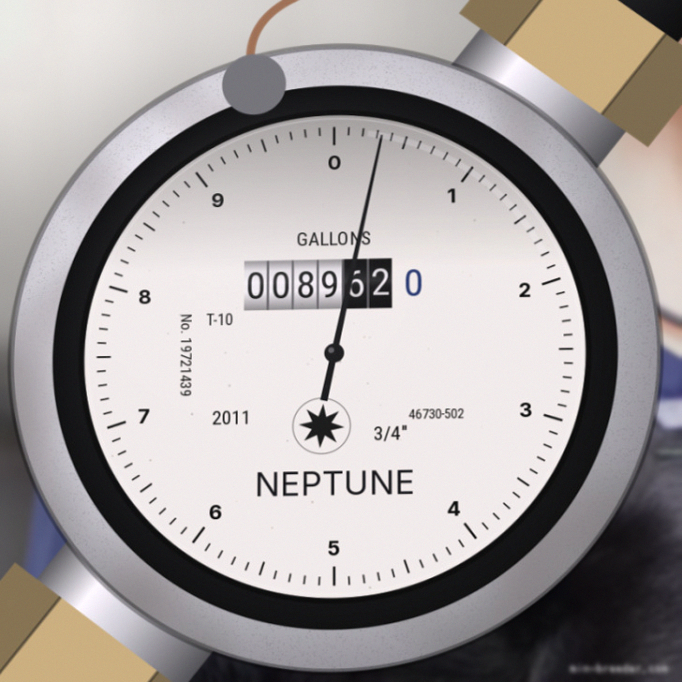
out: 89620.3 gal
